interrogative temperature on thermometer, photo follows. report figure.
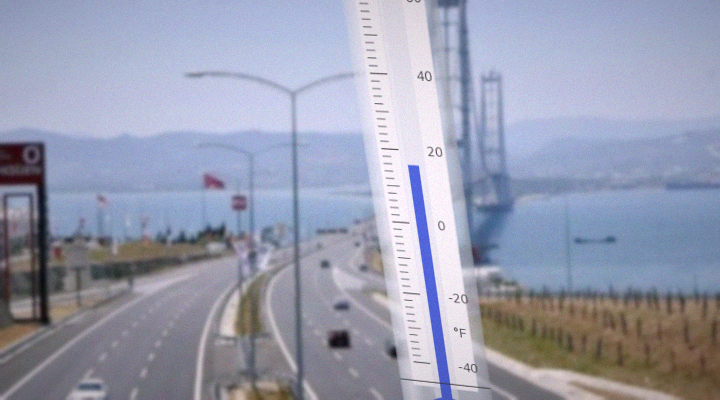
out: 16 °F
